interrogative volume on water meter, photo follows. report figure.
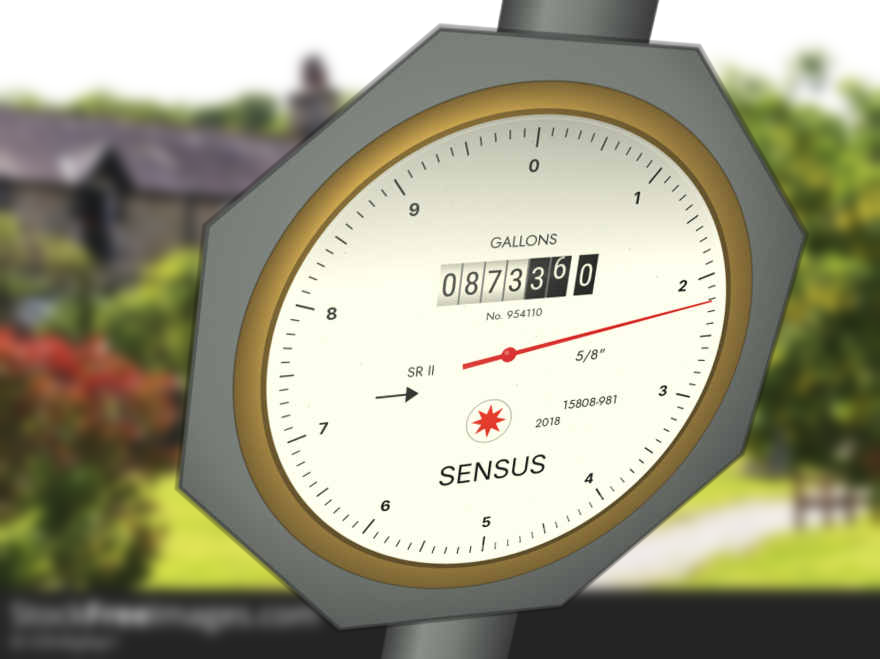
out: 873362.2 gal
